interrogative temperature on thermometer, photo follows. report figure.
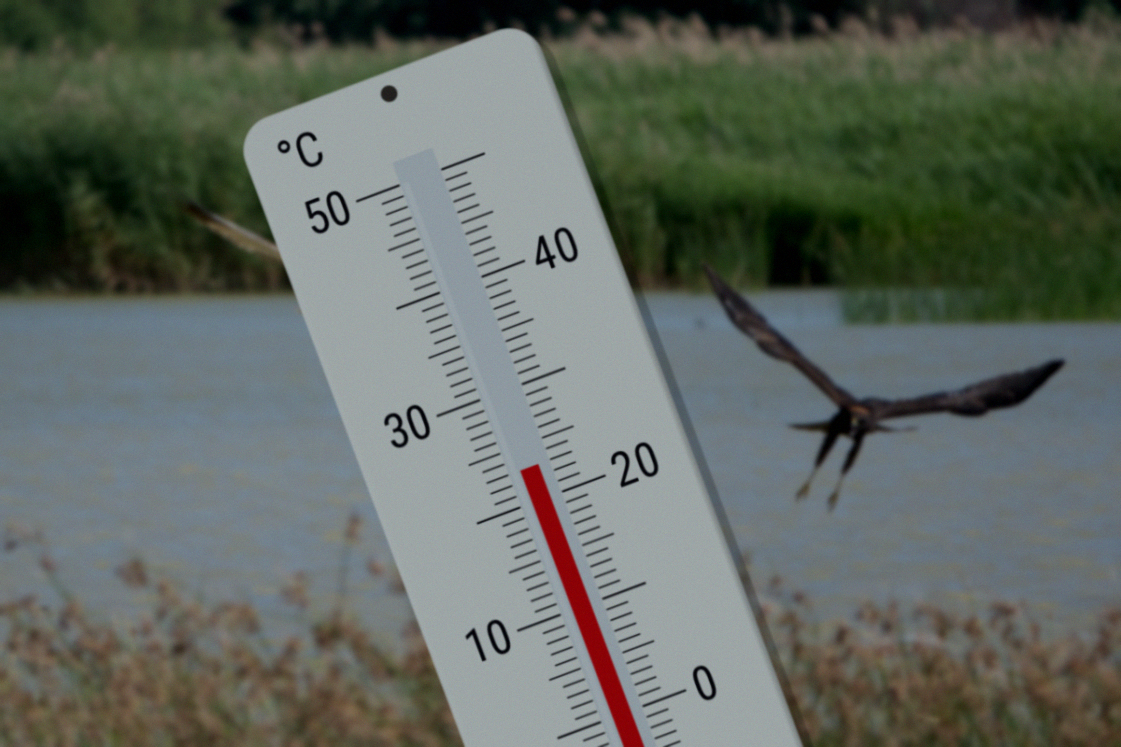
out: 23 °C
